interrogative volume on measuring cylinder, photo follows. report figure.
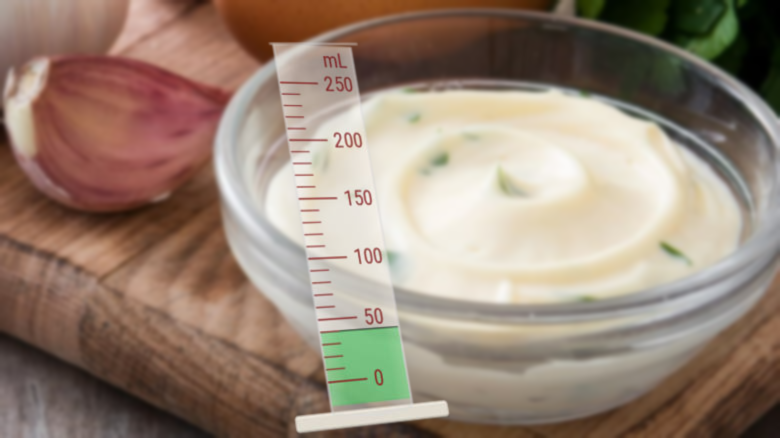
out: 40 mL
